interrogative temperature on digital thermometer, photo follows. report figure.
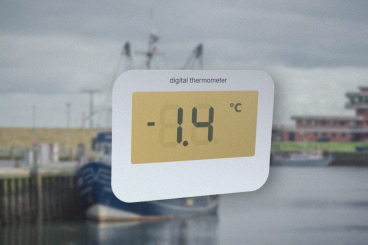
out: -1.4 °C
